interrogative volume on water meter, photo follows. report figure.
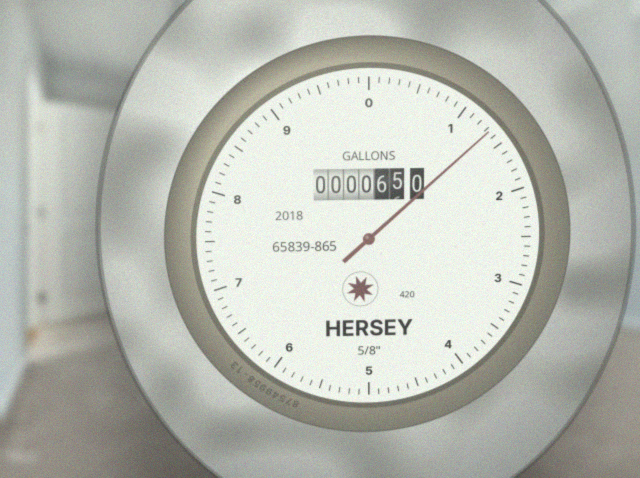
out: 651.3 gal
